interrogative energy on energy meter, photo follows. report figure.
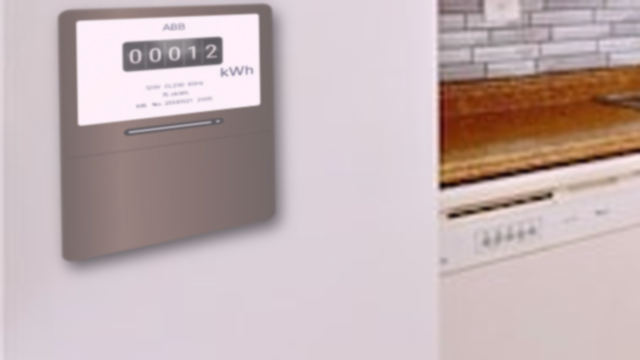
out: 12 kWh
